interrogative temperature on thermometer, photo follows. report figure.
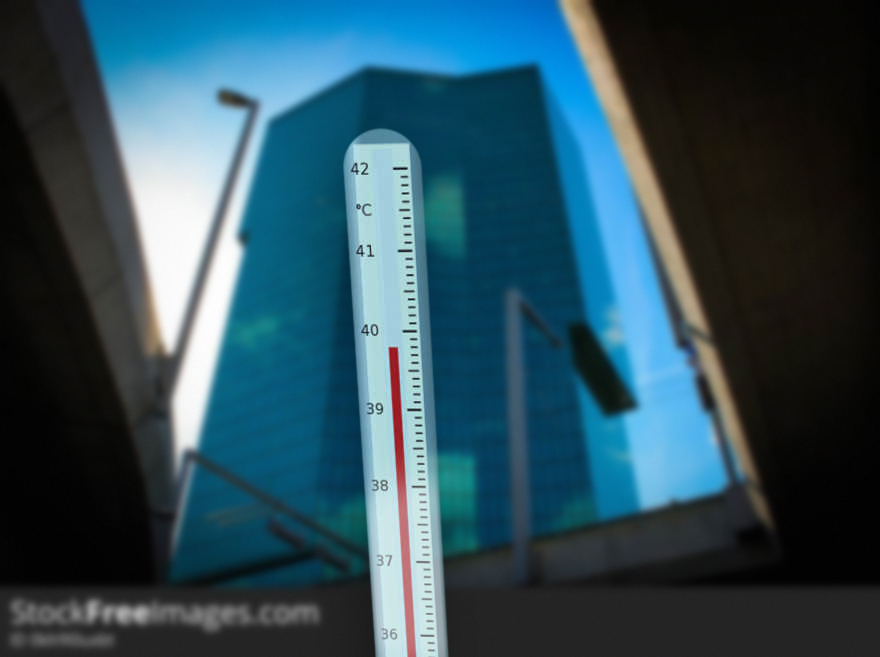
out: 39.8 °C
